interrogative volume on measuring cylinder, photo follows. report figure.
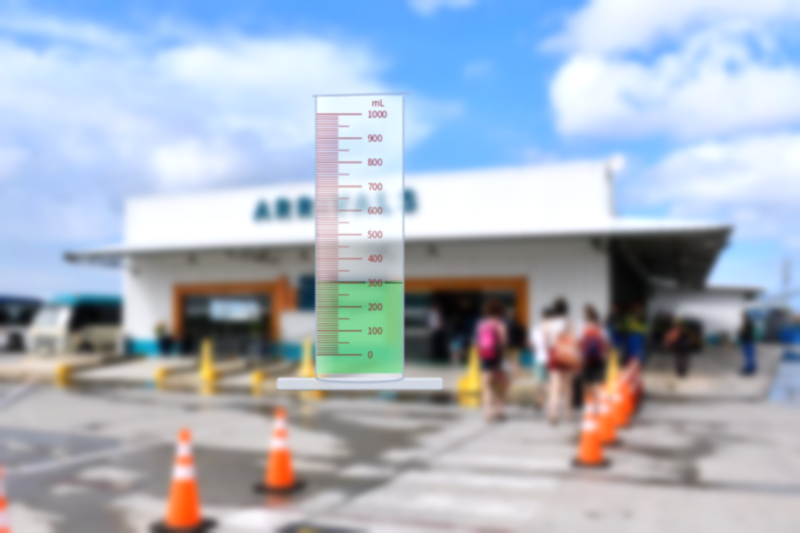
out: 300 mL
